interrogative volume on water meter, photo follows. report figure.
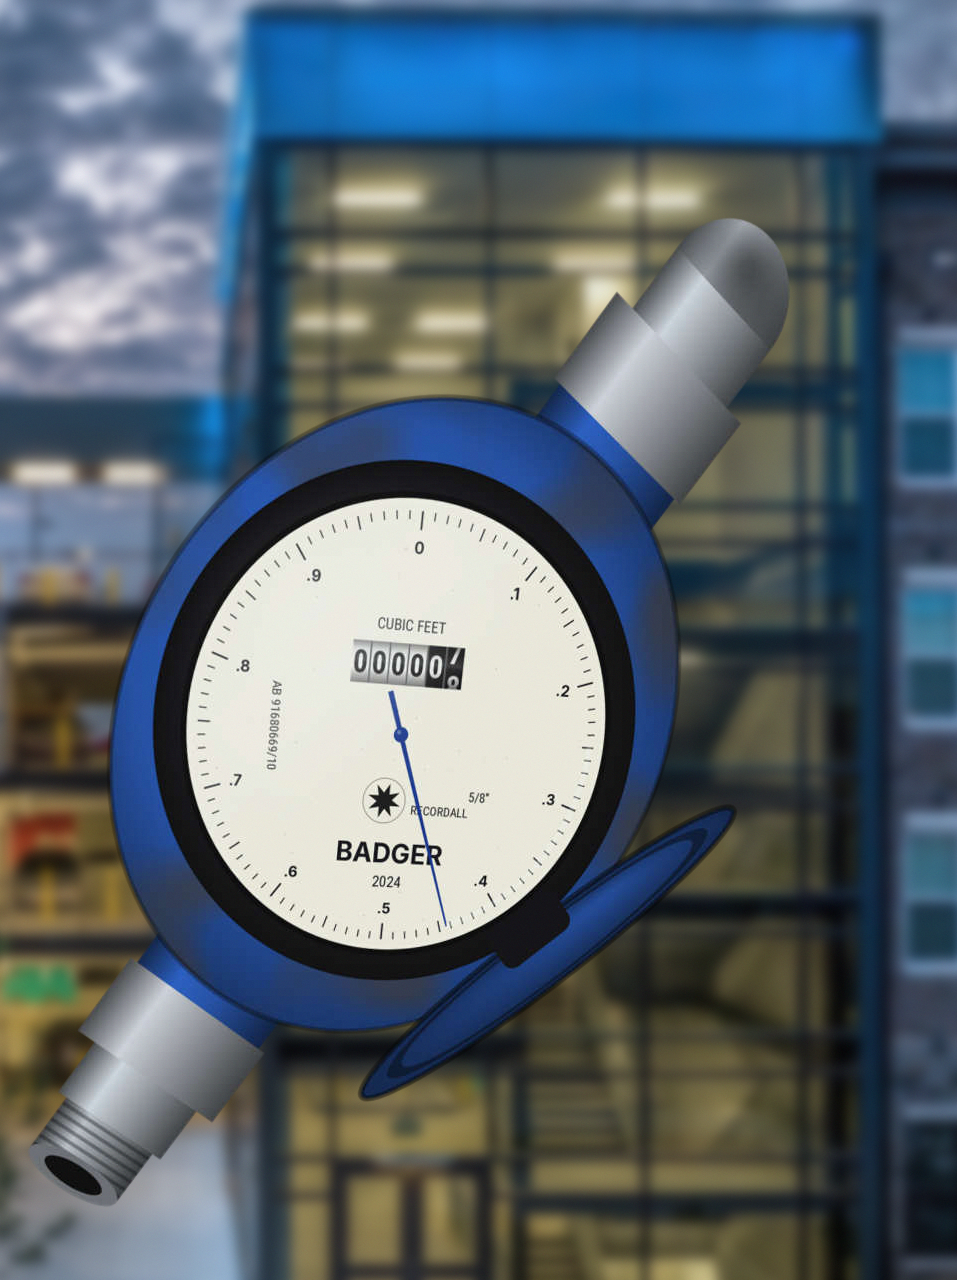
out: 7.44 ft³
